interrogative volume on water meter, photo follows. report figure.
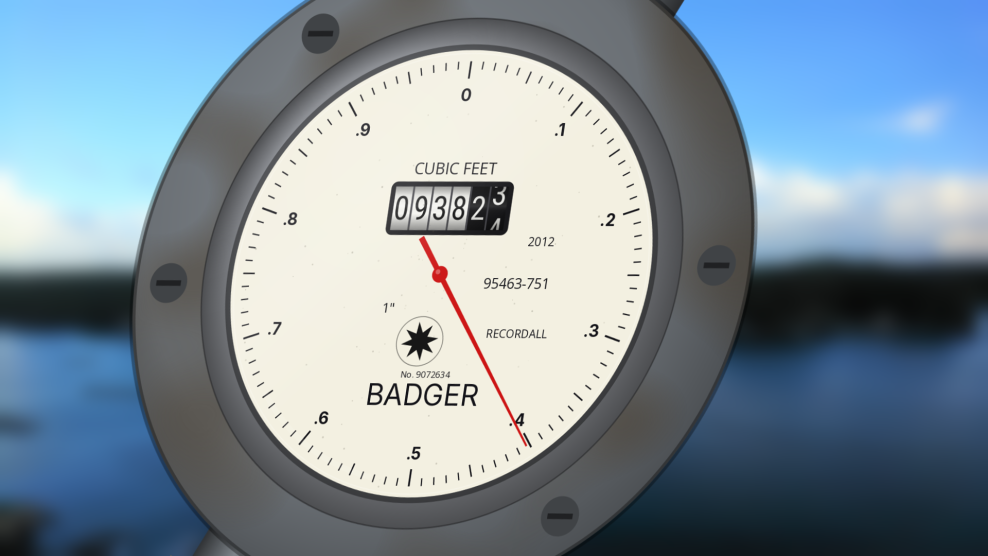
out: 93823.40 ft³
